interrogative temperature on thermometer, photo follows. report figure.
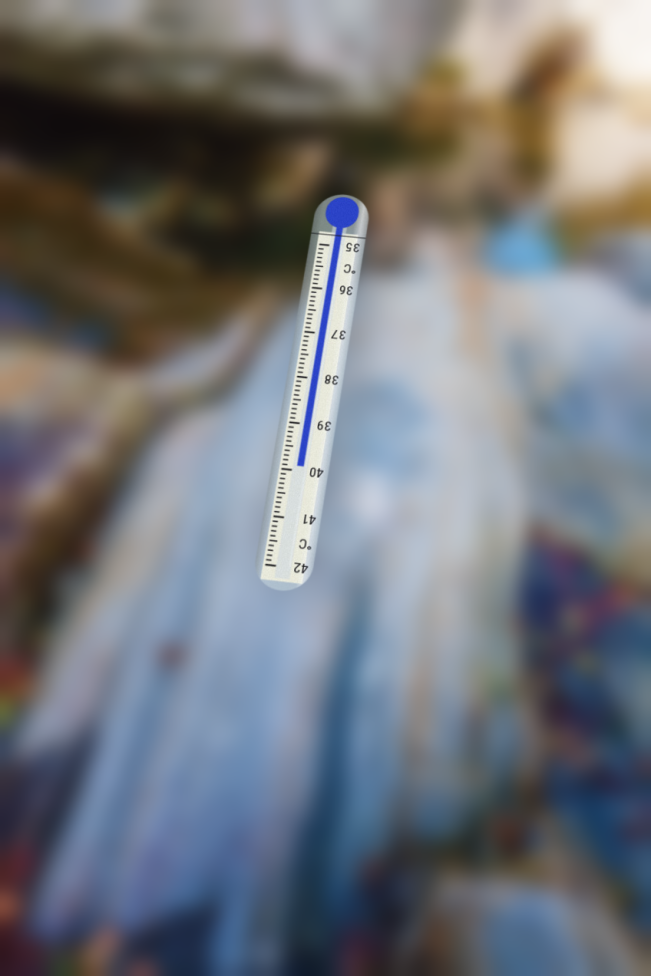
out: 39.9 °C
